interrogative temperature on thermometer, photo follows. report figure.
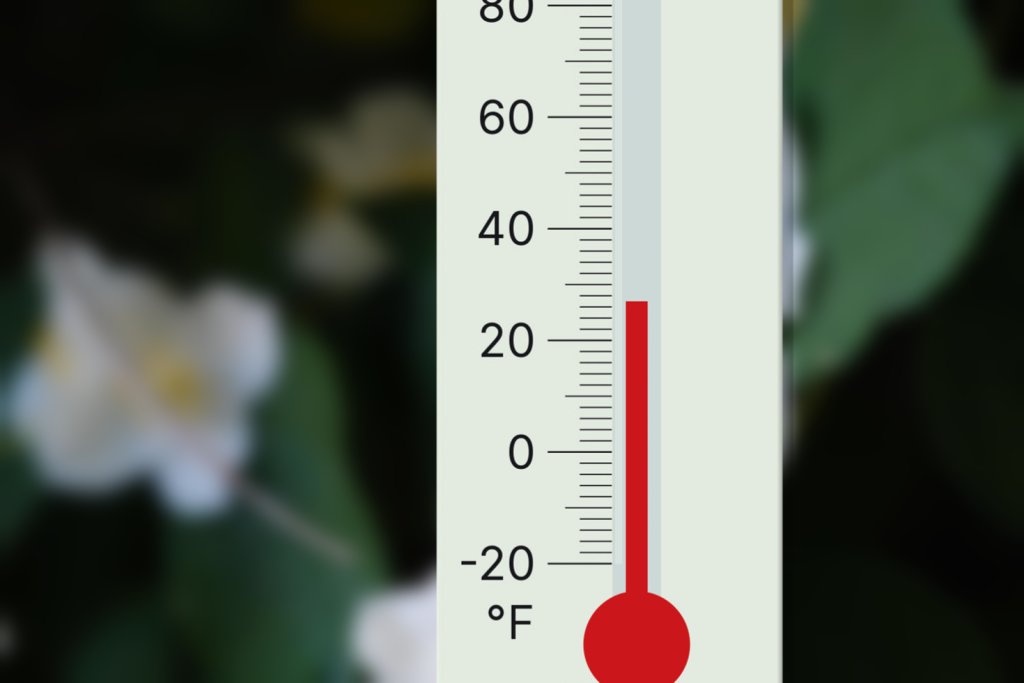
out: 27 °F
